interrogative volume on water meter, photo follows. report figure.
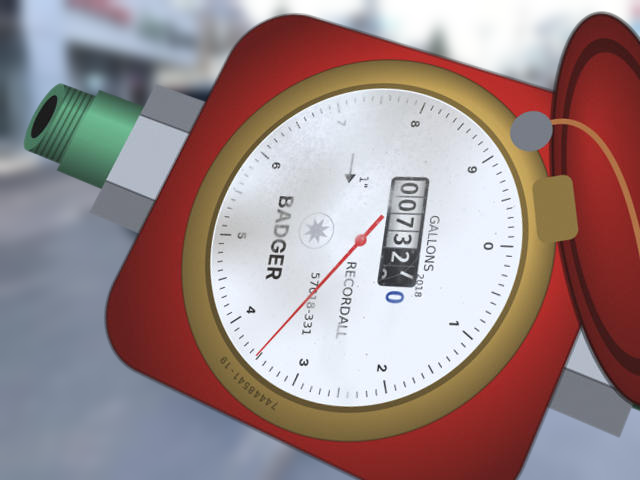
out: 73273.5 gal
